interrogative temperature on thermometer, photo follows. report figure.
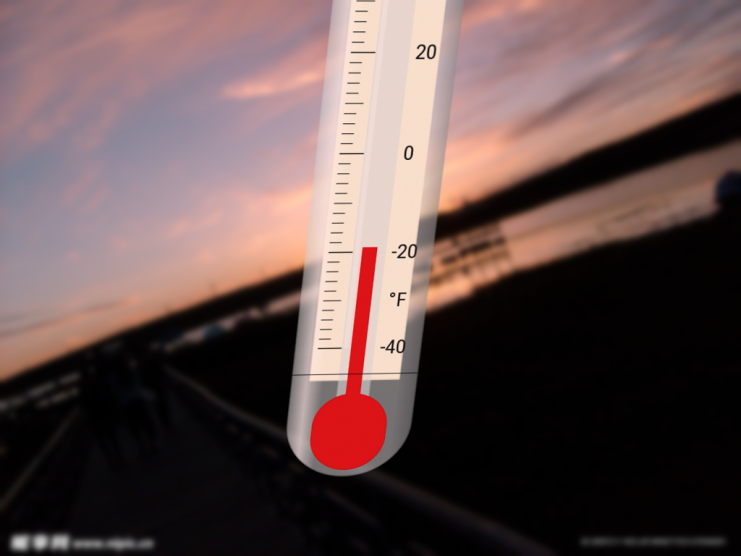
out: -19 °F
